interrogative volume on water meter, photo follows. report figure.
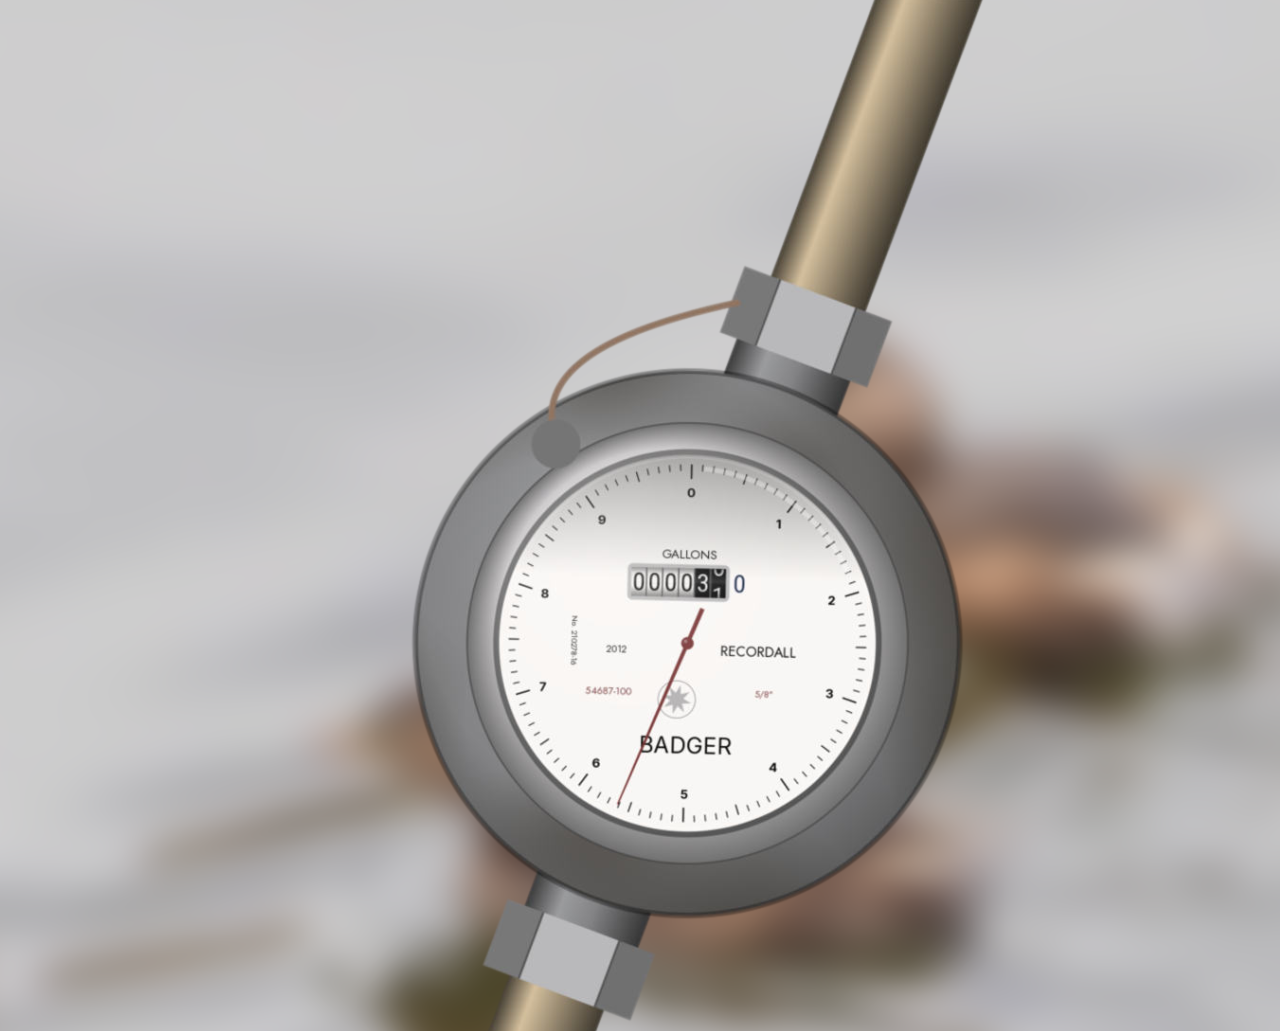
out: 305.6 gal
